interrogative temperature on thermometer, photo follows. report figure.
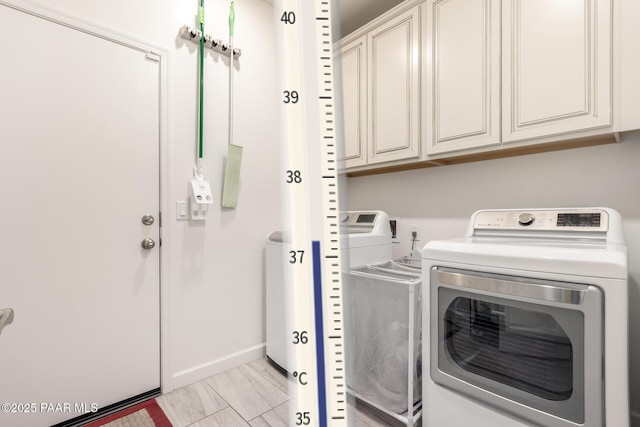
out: 37.2 °C
